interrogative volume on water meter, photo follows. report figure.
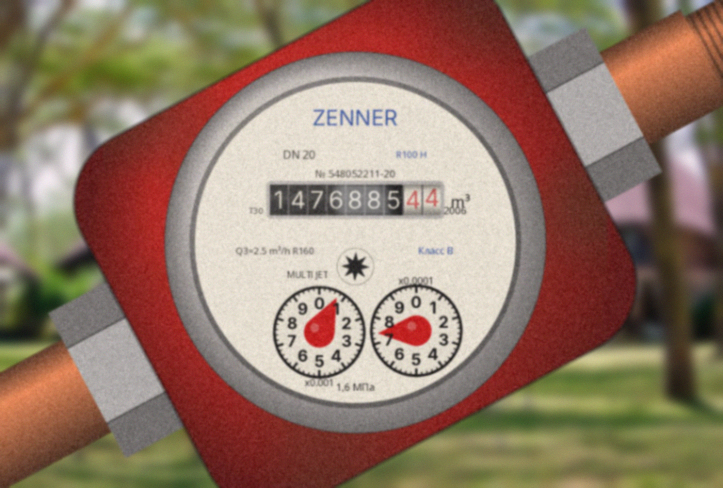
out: 1476885.4407 m³
